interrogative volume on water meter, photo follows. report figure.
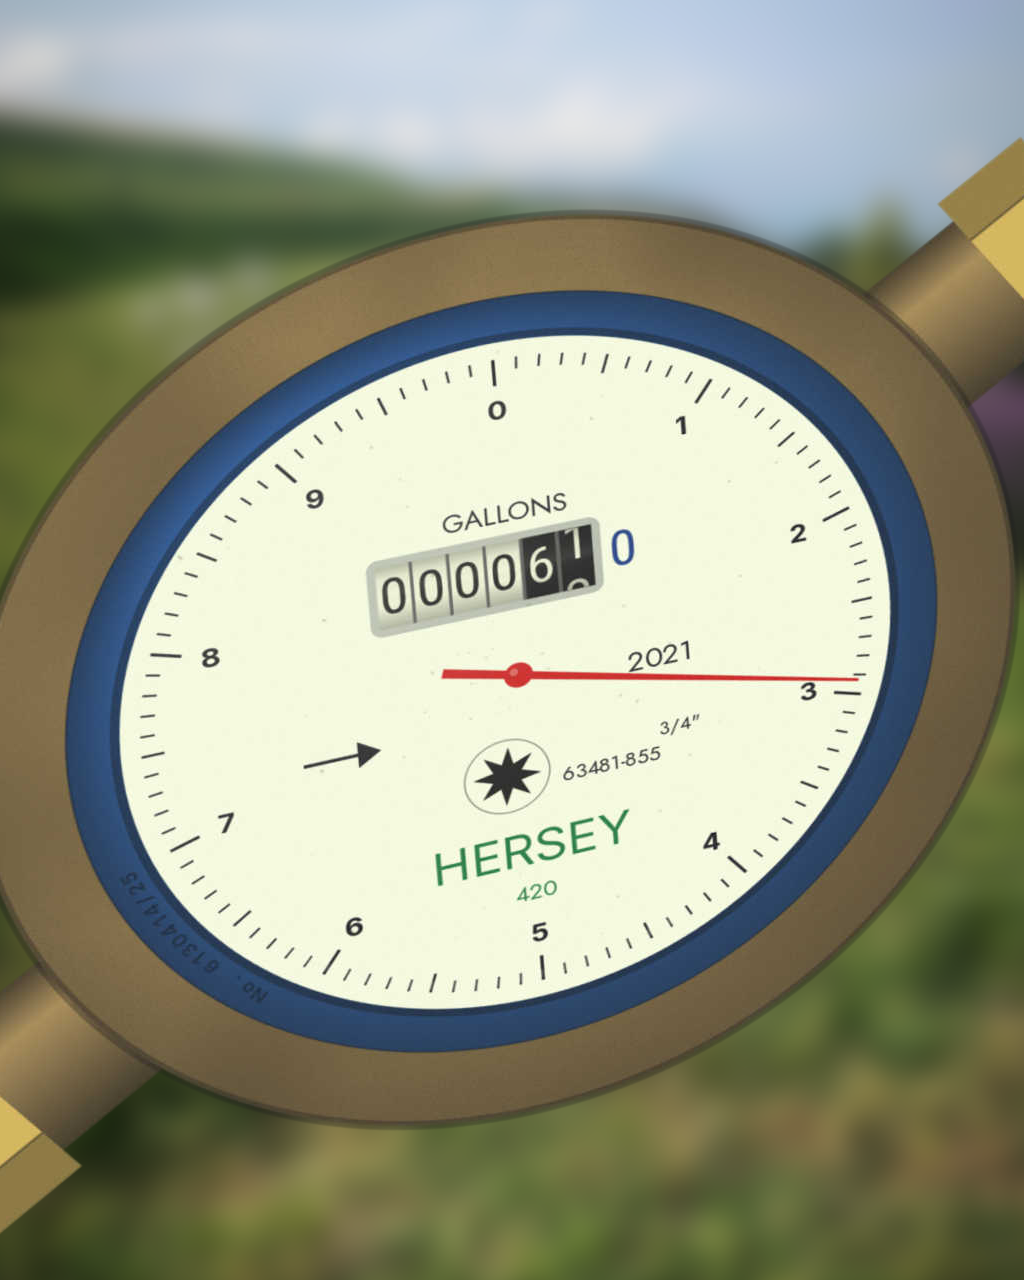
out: 612.9 gal
